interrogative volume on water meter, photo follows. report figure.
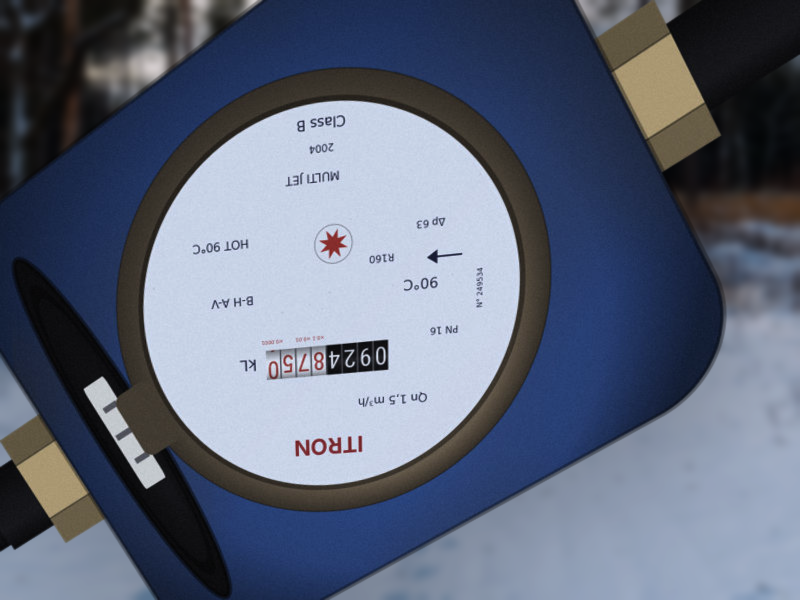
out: 924.8750 kL
